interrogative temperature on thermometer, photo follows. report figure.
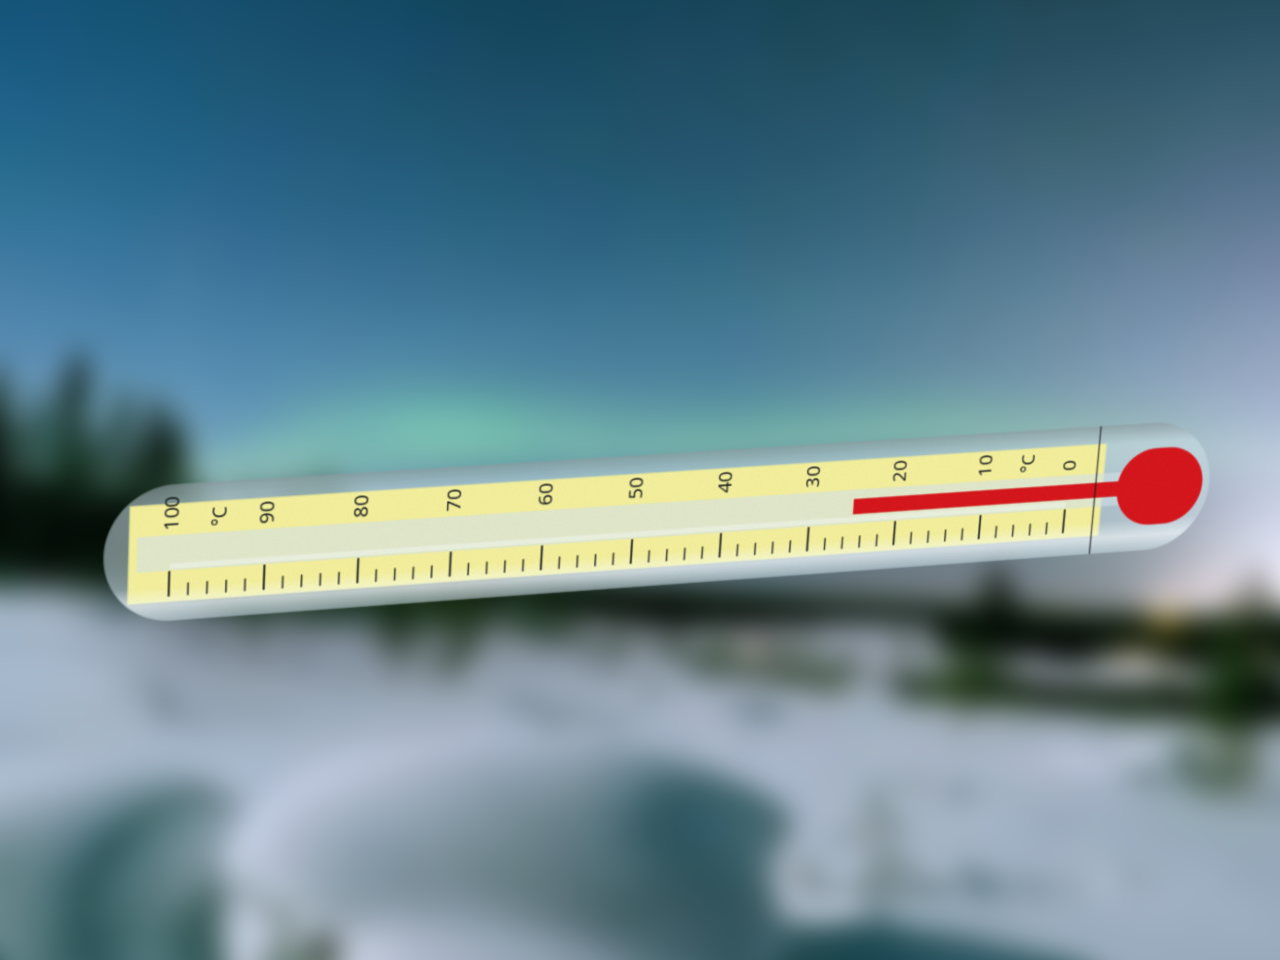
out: 25 °C
